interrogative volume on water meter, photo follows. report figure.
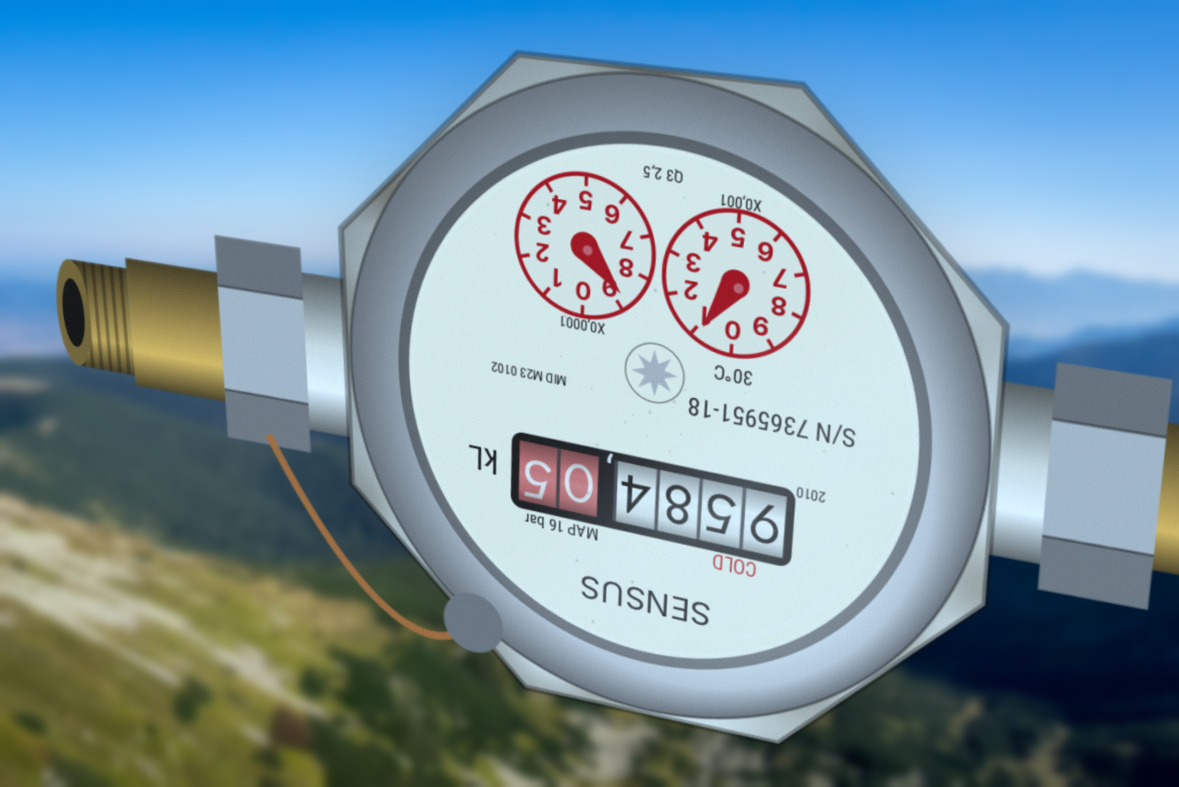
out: 9584.0508 kL
